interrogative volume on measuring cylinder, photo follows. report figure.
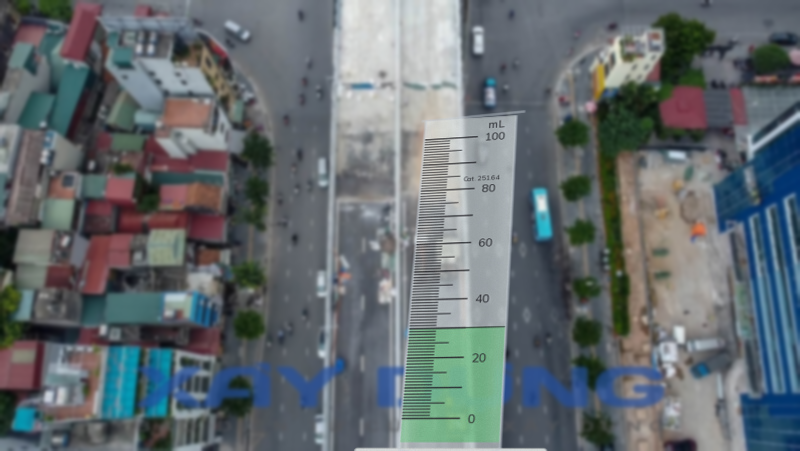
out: 30 mL
